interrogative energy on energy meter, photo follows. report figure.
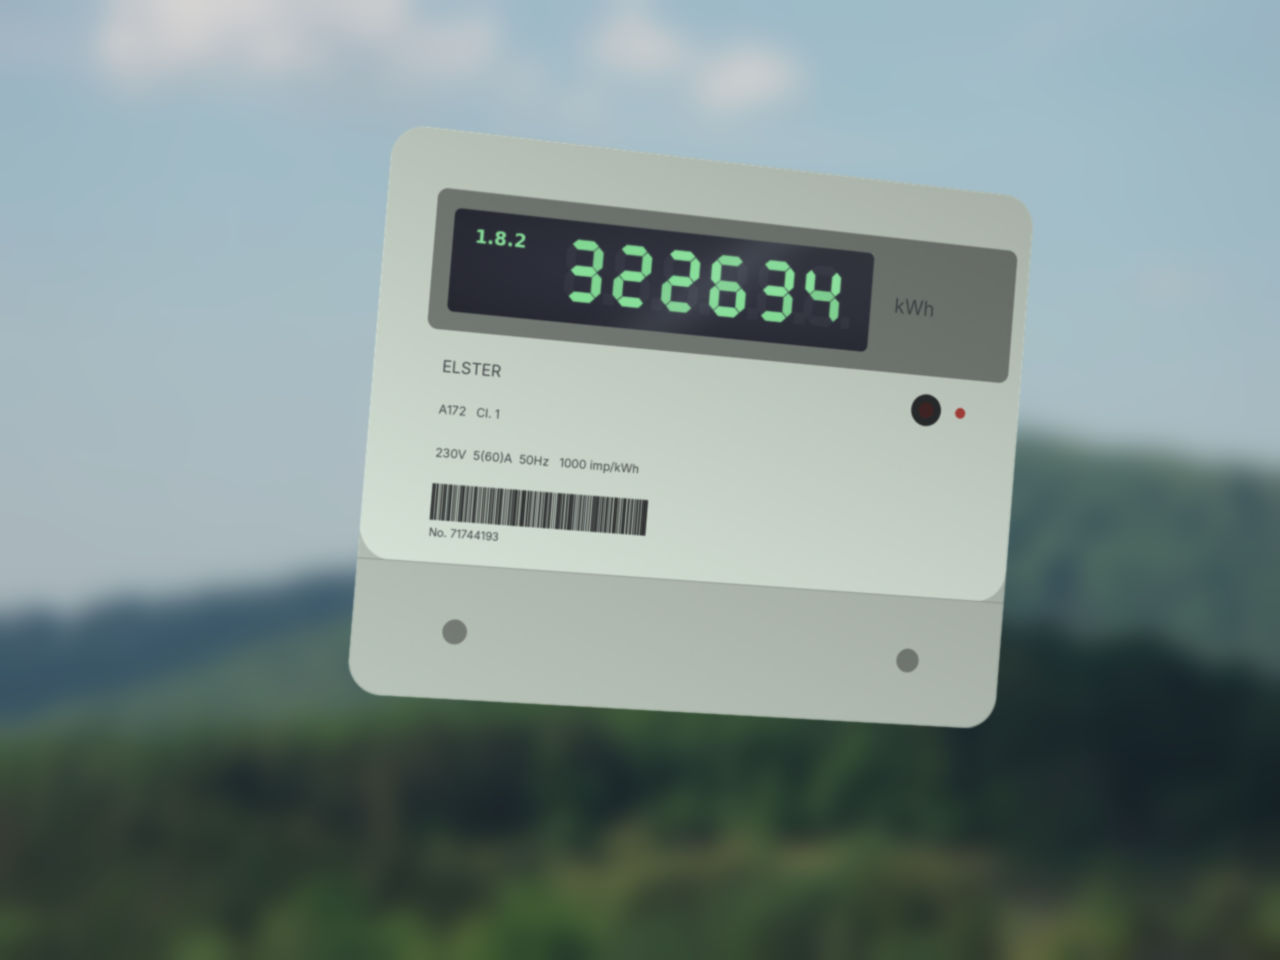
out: 322634 kWh
